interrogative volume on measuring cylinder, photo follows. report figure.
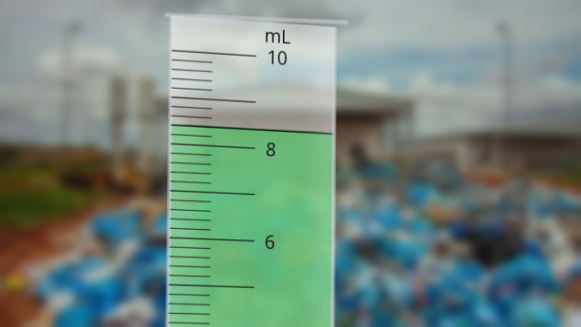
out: 8.4 mL
